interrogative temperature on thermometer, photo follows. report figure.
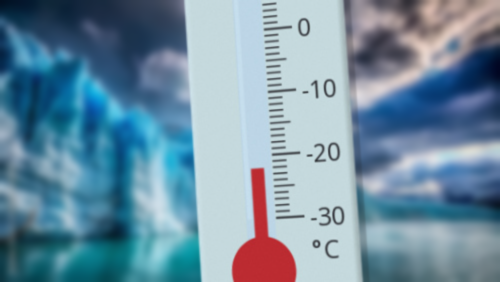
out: -22 °C
